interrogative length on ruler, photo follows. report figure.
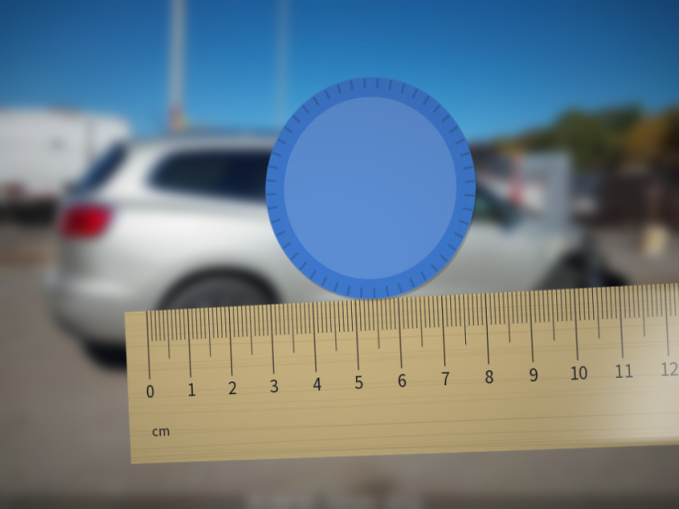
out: 4.9 cm
